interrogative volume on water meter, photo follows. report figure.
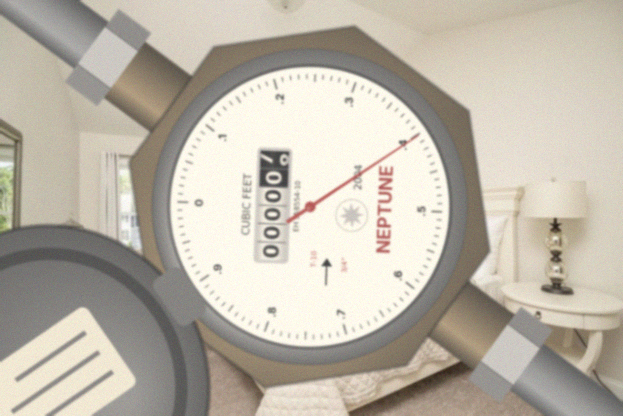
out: 7.40 ft³
